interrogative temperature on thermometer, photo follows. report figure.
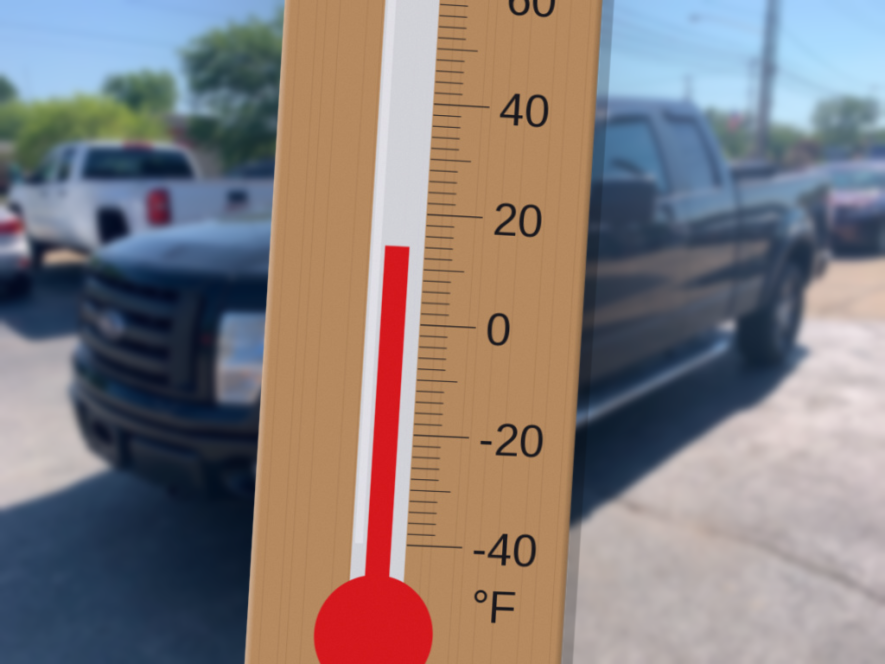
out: 14 °F
